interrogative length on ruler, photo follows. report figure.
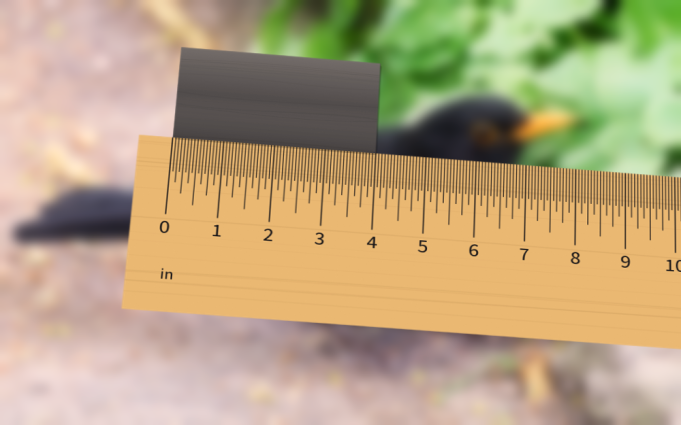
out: 4 in
